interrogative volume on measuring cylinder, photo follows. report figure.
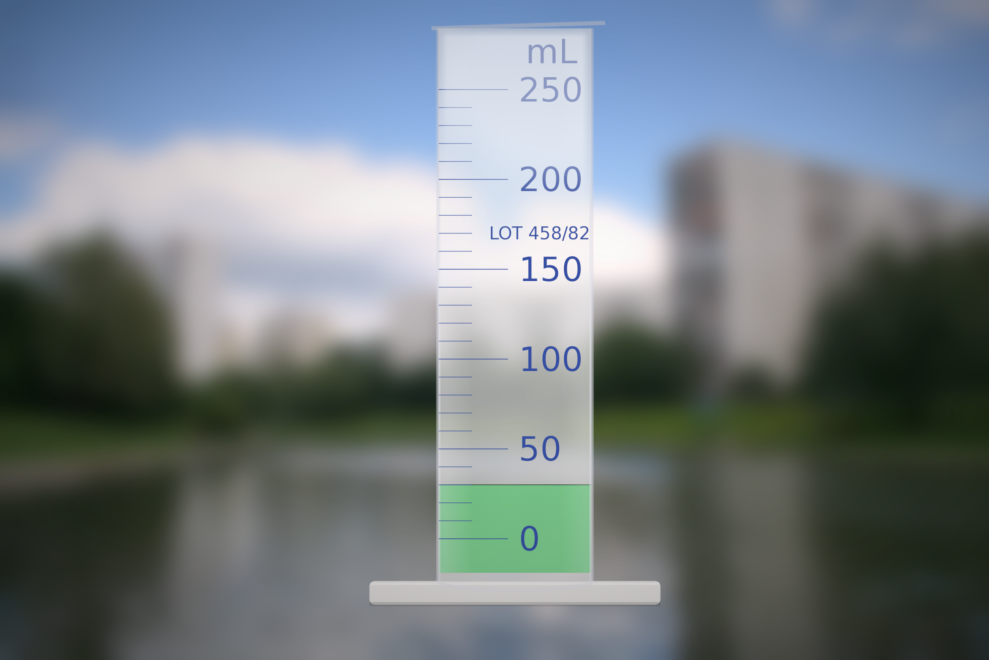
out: 30 mL
